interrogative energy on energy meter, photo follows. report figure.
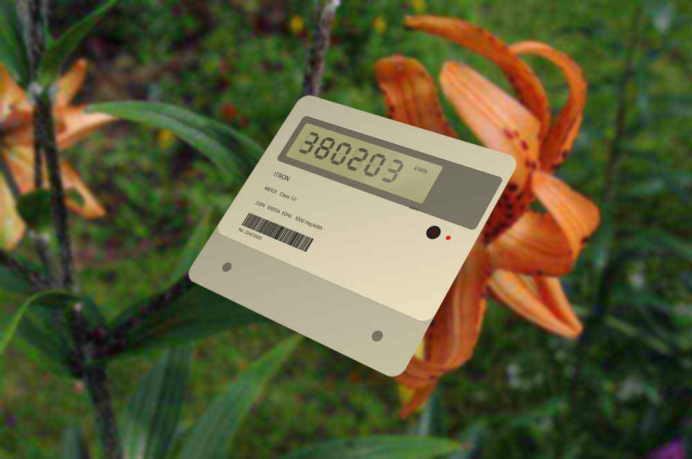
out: 380203 kWh
